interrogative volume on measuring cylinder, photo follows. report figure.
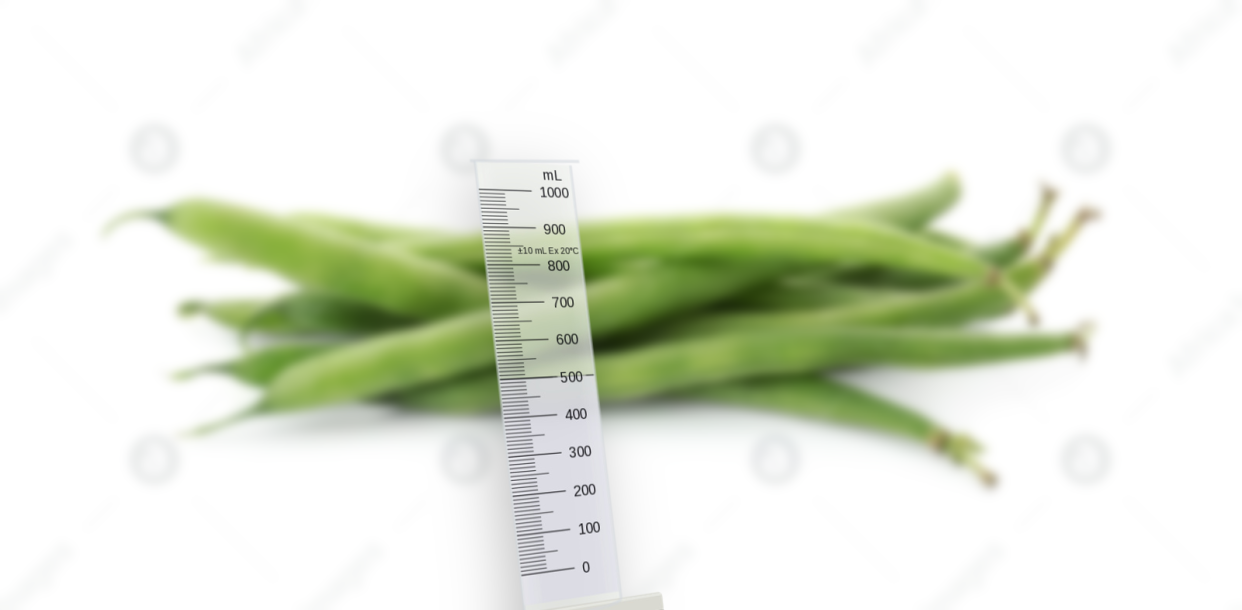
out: 500 mL
